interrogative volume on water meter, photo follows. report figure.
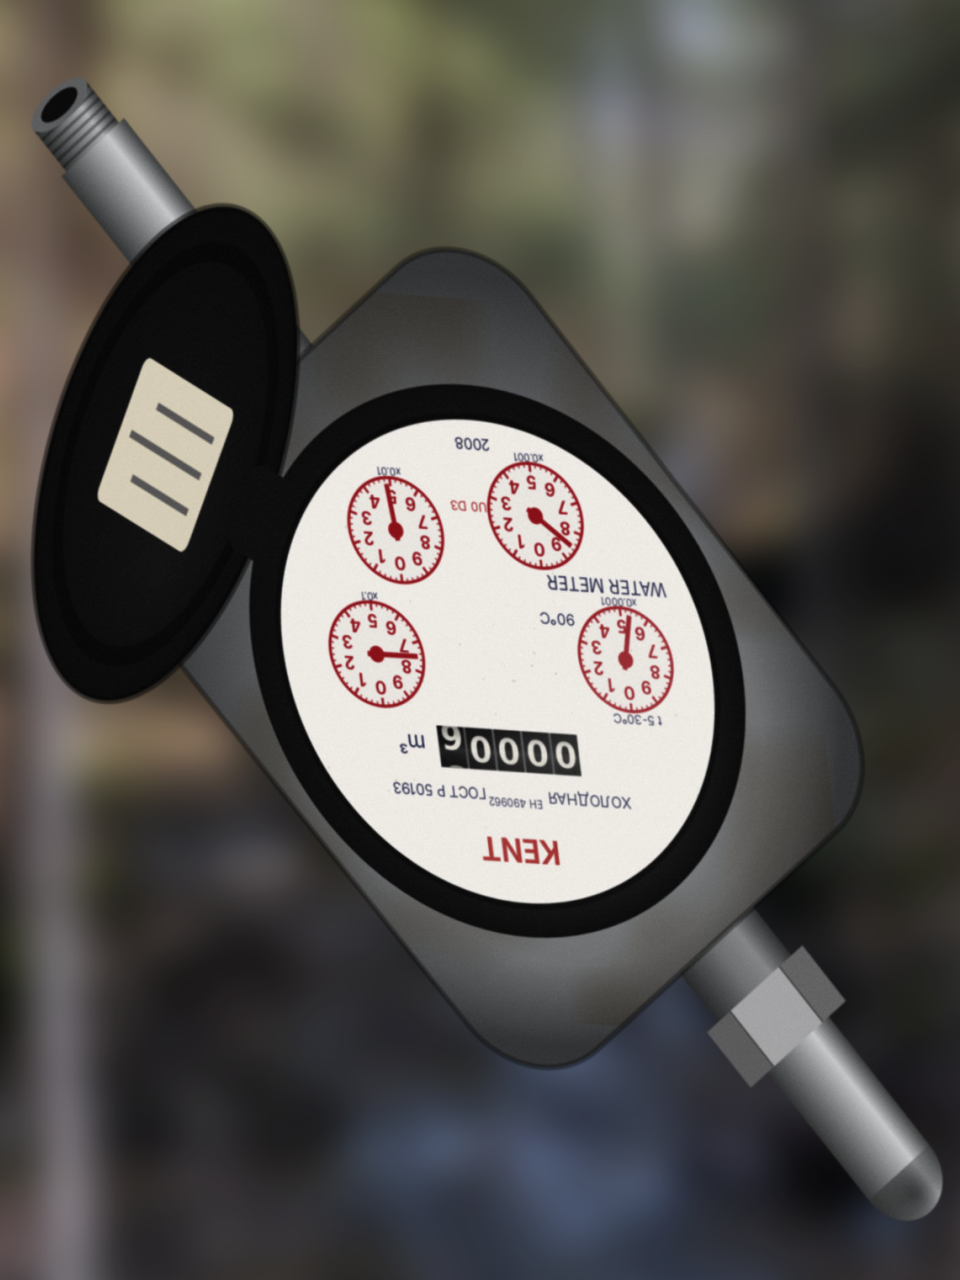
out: 5.7485 m³
